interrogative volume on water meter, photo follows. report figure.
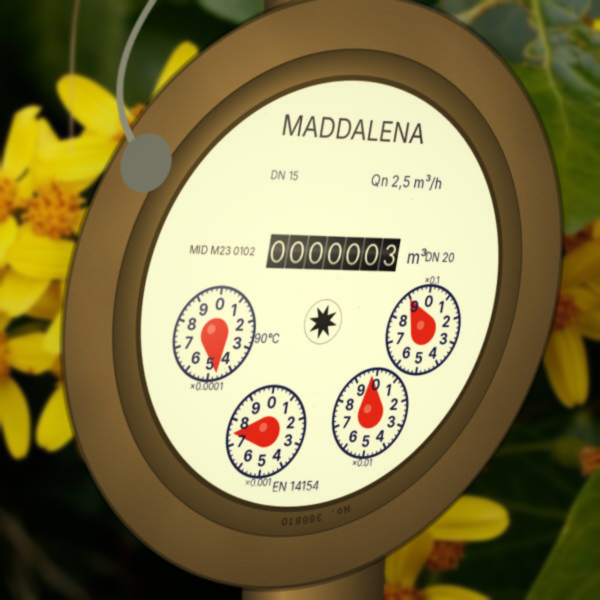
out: 3.8974 m³
